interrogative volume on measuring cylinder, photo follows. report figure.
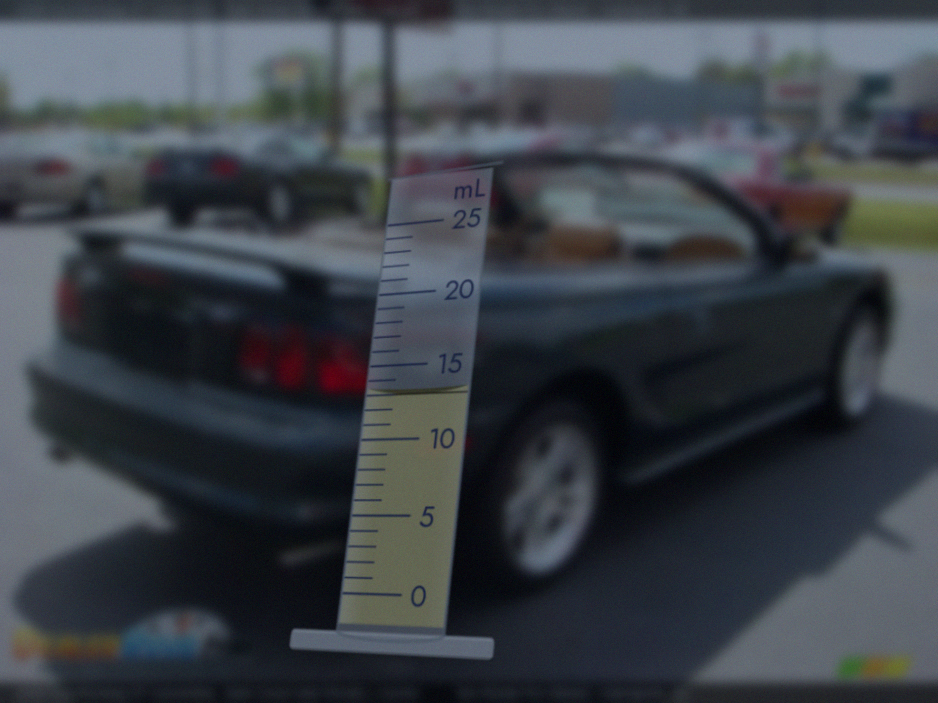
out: 13 mL
